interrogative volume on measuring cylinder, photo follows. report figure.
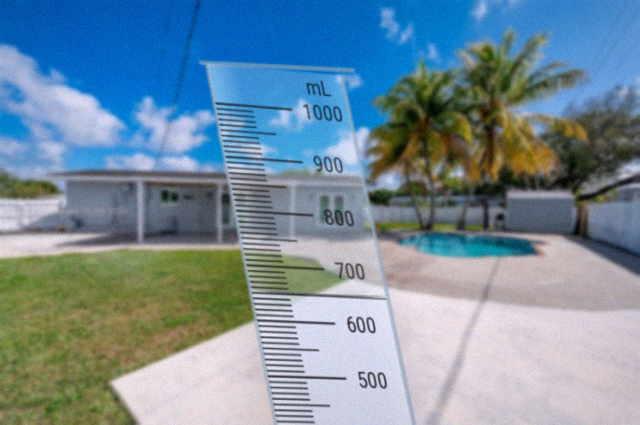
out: 650 mL
